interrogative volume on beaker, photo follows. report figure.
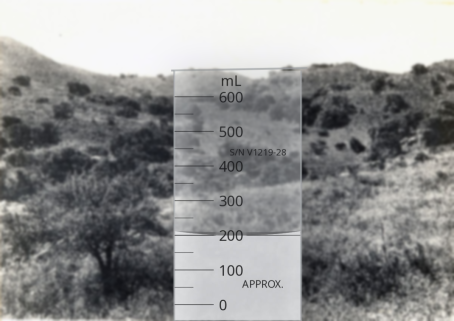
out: 200 mL
